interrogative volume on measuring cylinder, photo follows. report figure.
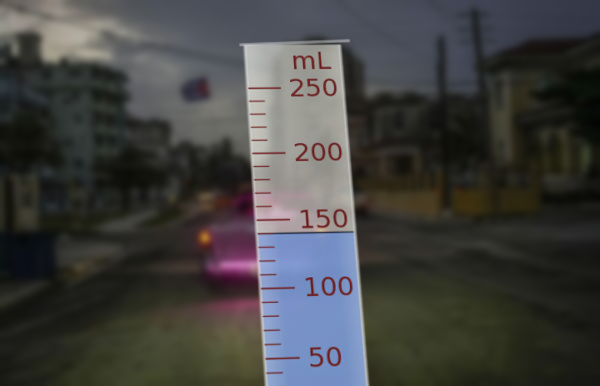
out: 140 mL
